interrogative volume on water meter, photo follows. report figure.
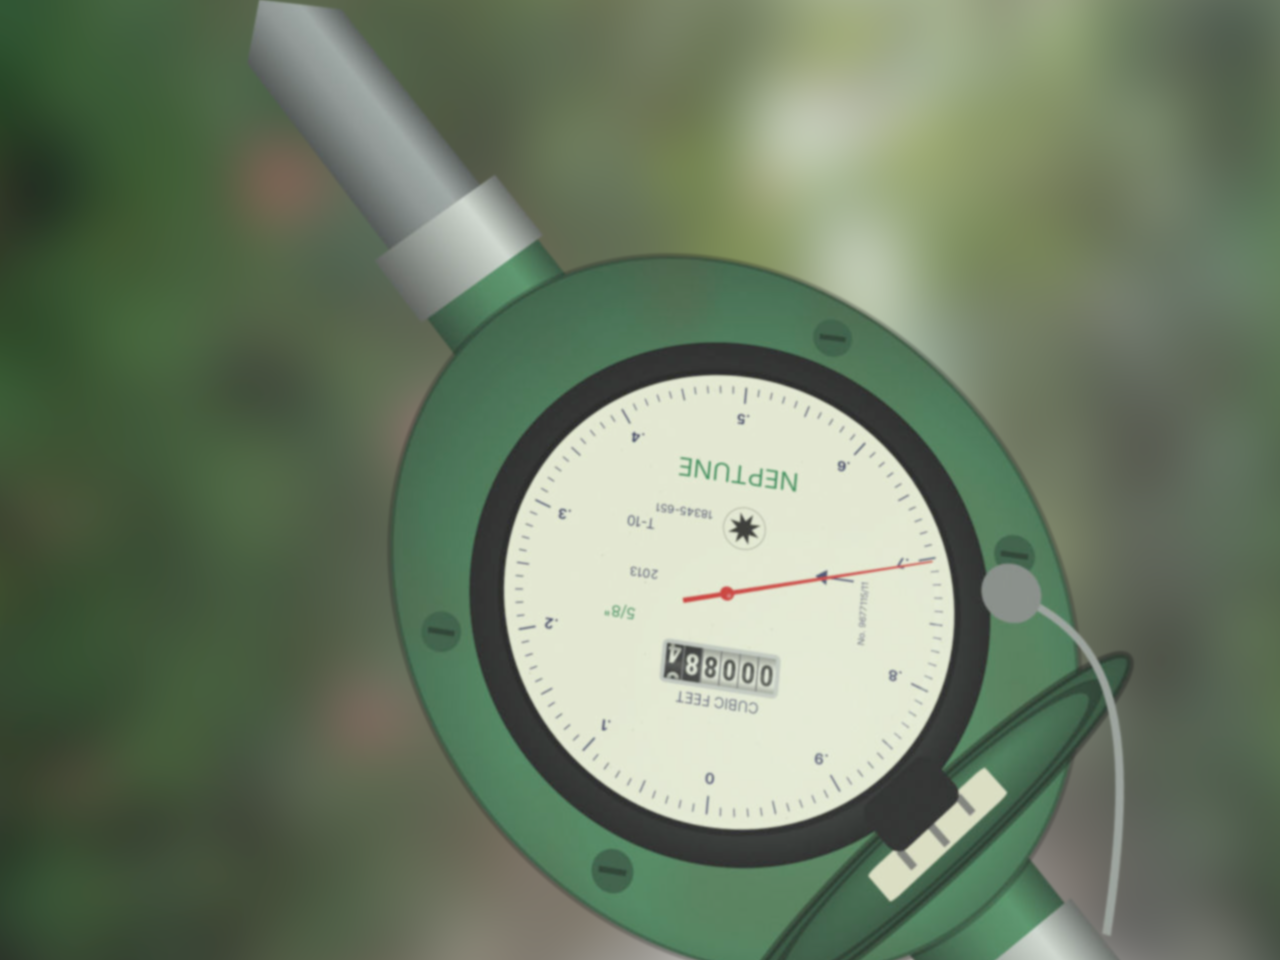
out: 883.70 ft³
